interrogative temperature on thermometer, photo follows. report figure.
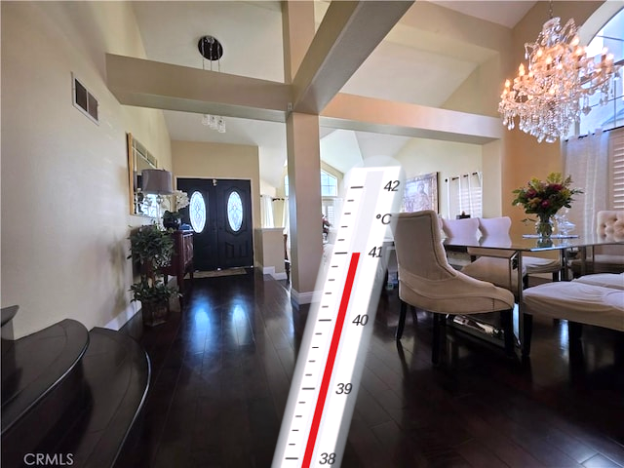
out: 41 °C
